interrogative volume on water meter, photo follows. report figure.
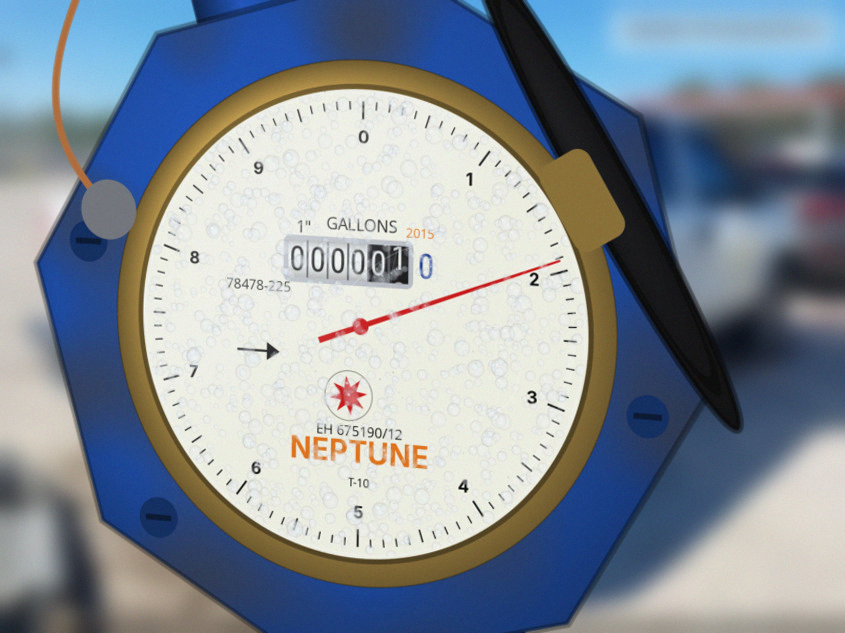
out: 11.9 gal
